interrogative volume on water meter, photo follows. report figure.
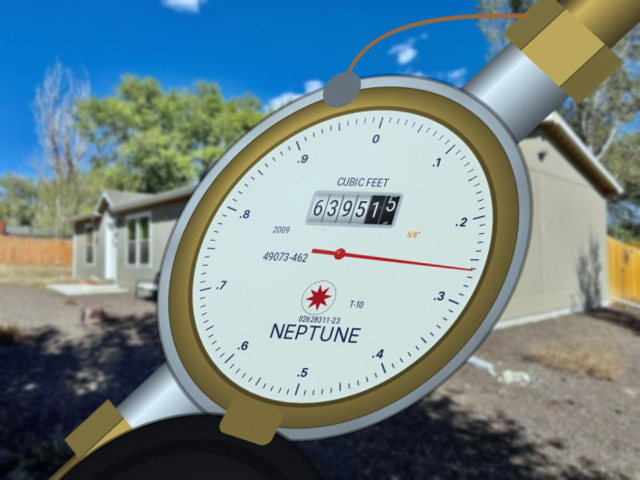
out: 639515.26 ft³
